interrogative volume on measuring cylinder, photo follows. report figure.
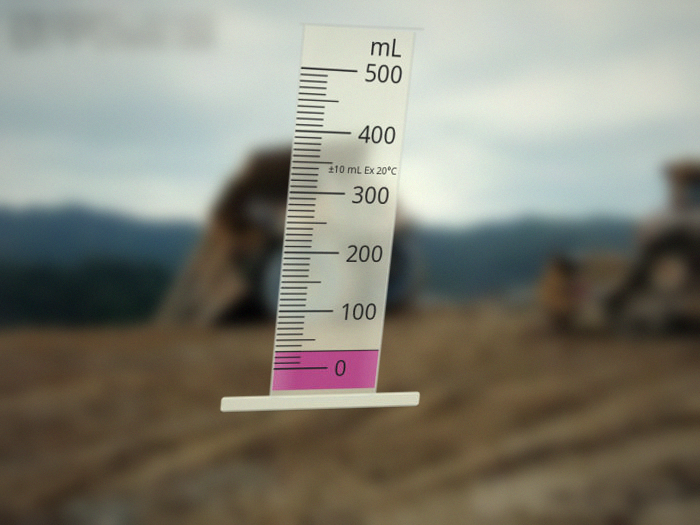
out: 30 mL
